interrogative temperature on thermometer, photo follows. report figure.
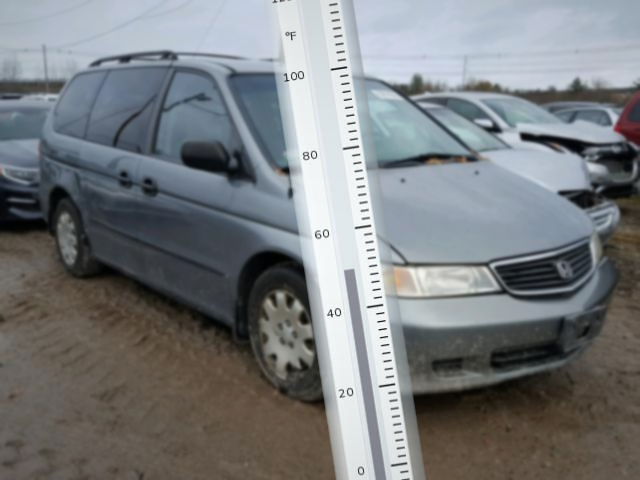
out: 50 °F
